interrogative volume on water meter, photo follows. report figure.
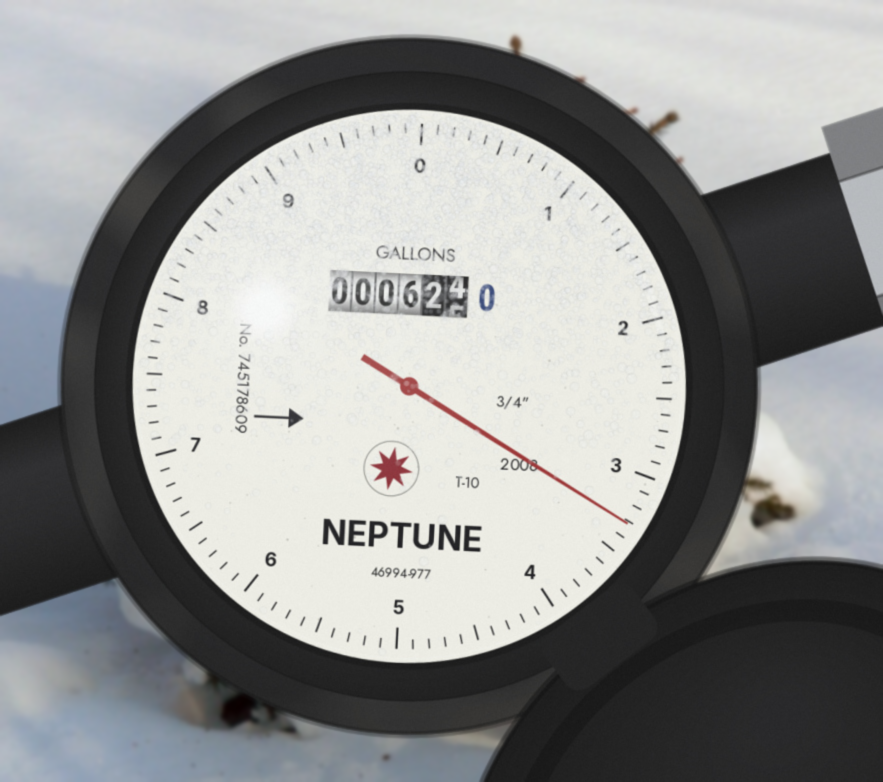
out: 6243.3 gal
